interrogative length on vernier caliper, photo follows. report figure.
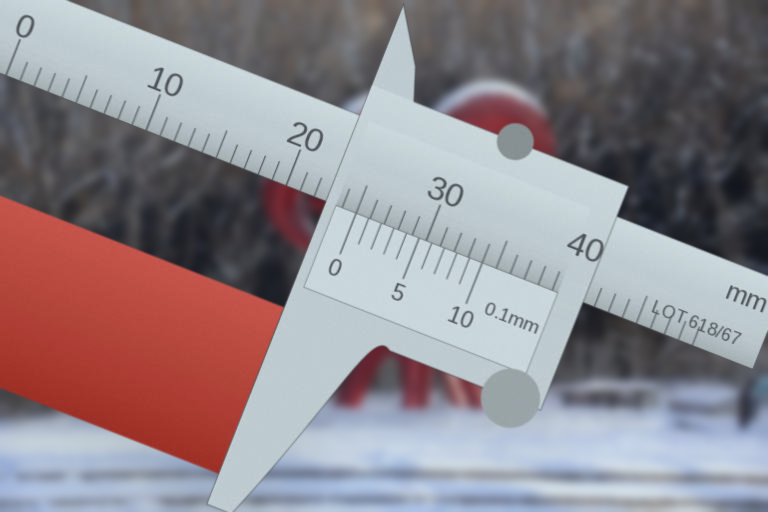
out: 25.0 mm
